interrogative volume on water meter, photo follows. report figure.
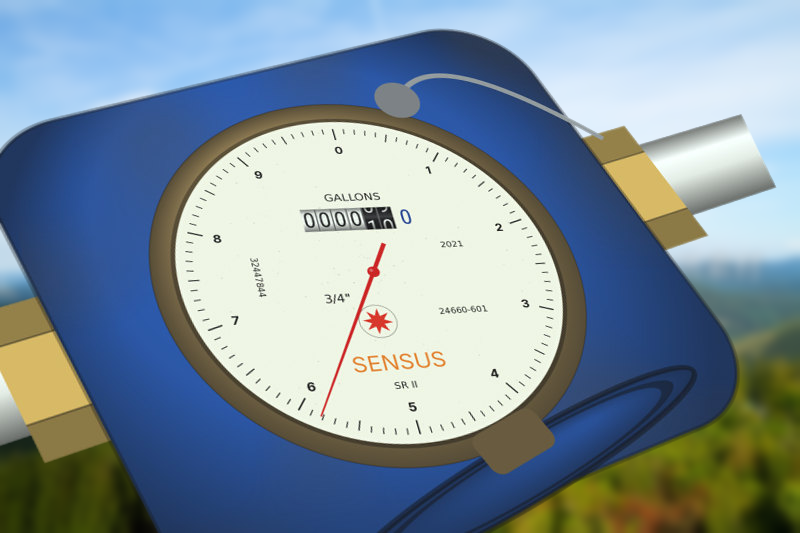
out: 95.8 gal
